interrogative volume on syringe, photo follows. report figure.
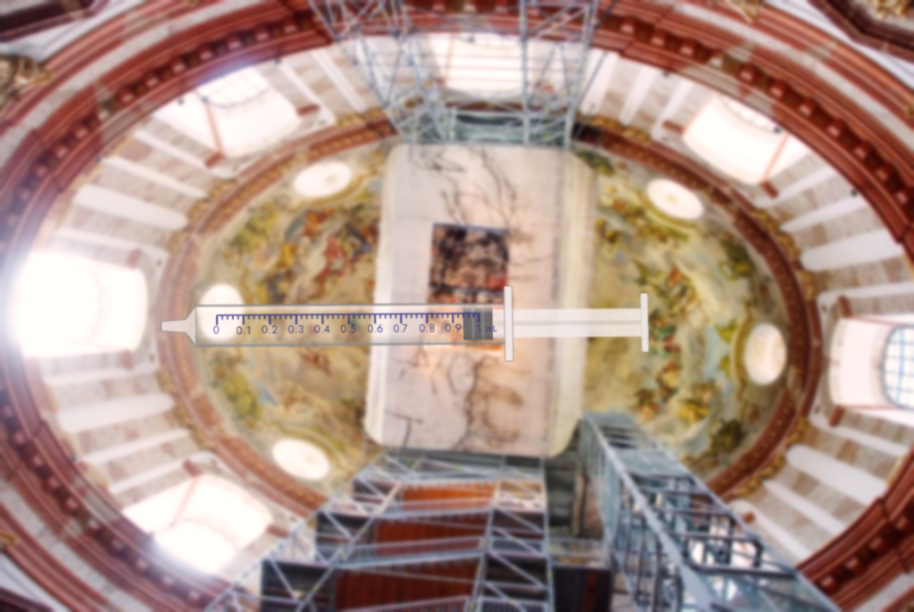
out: 0.94 mL
